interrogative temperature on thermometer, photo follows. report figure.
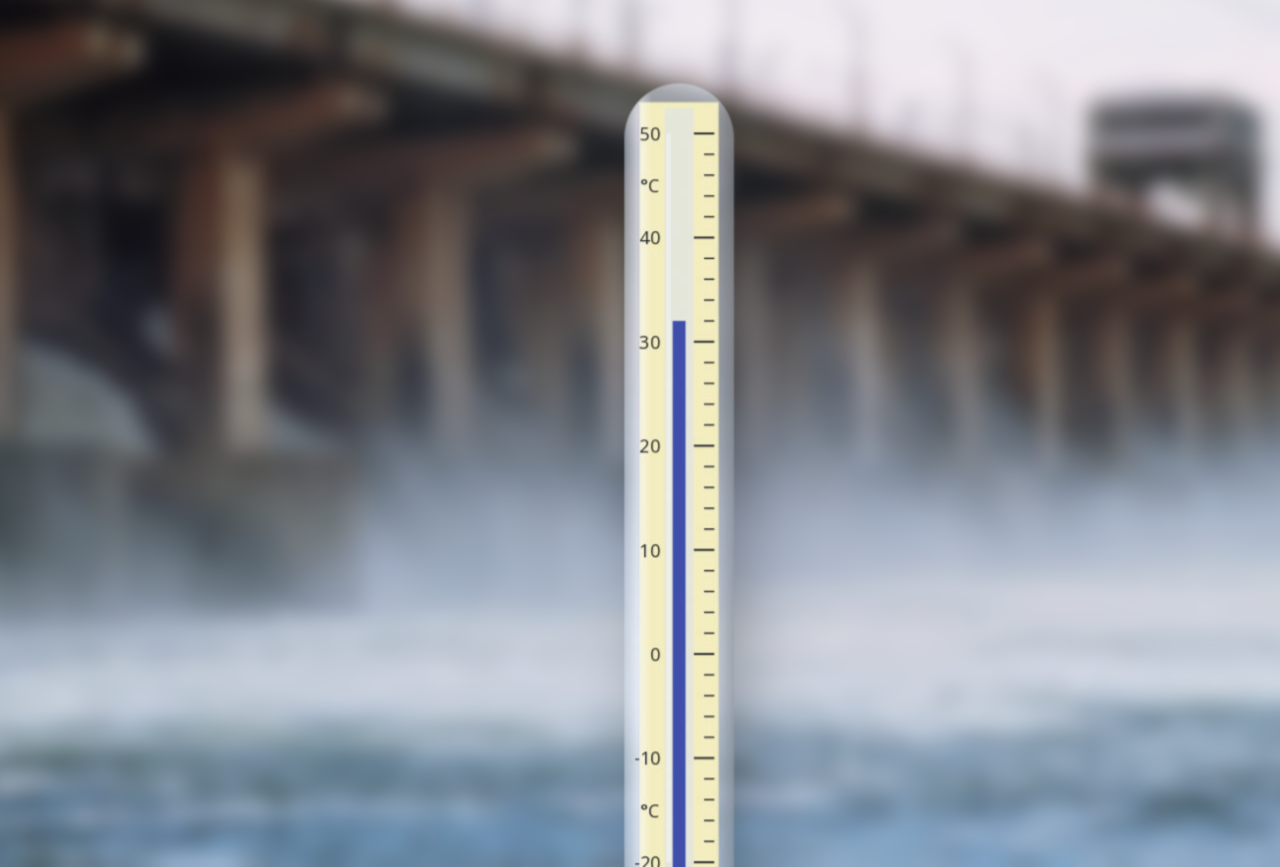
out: 32 °C
